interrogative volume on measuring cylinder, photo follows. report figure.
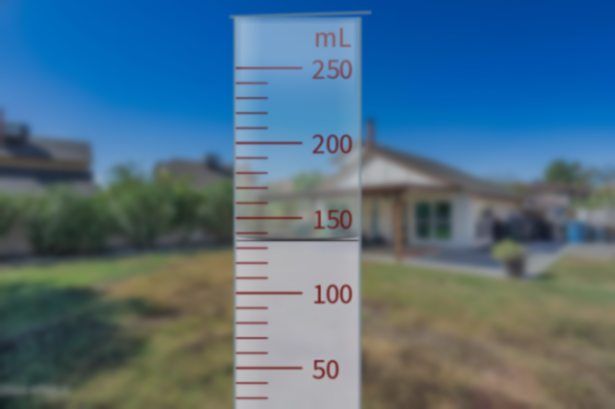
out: 135 mL
